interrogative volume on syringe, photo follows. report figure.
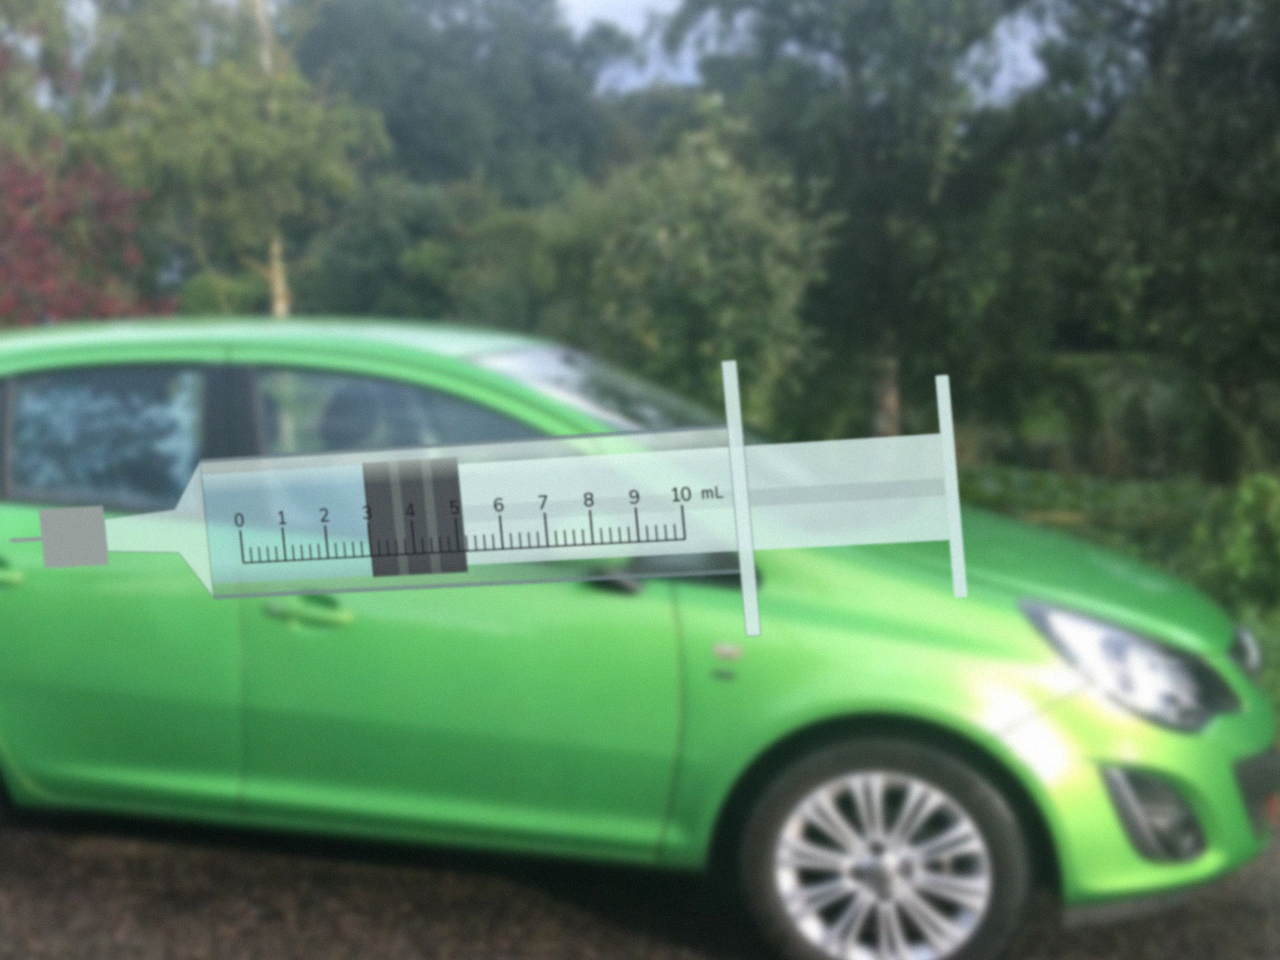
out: 3 mL
